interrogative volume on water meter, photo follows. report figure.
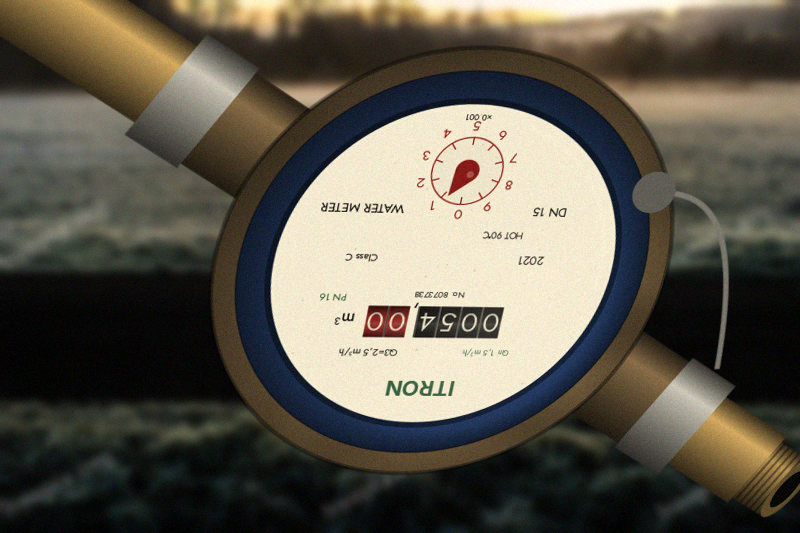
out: 54.000 m³
